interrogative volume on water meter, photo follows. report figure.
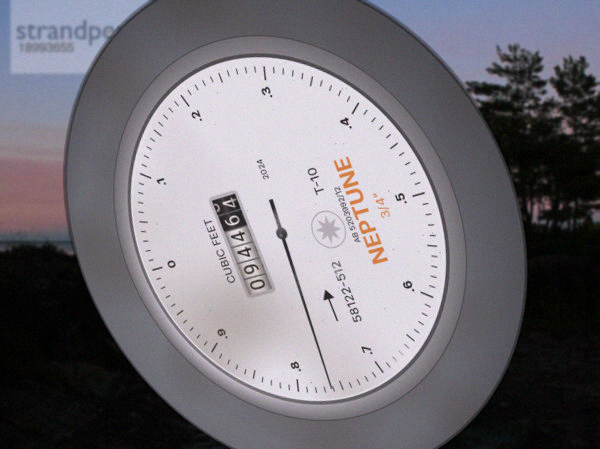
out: 94463.76 ft³
